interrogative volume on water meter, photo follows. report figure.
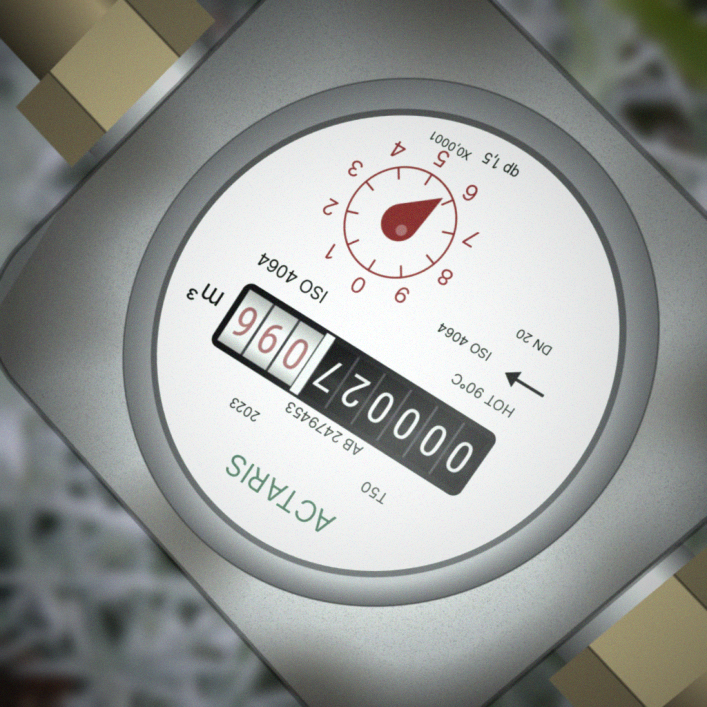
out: 27.0965 m³
